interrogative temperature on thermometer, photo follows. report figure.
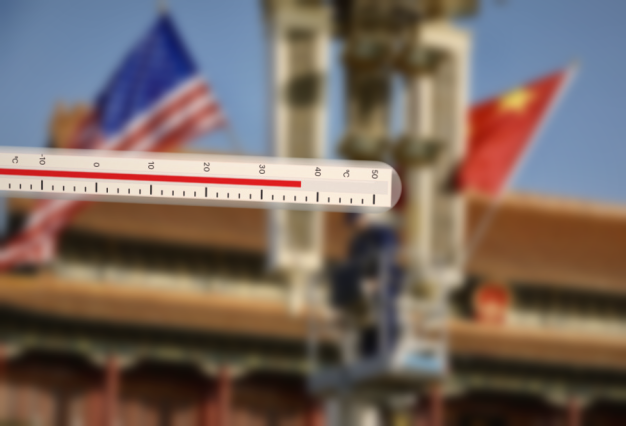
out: 37 °C
